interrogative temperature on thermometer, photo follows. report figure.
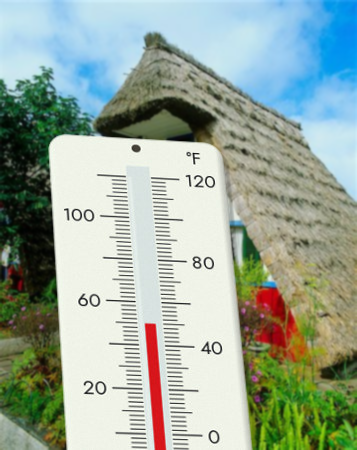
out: 50 °F
